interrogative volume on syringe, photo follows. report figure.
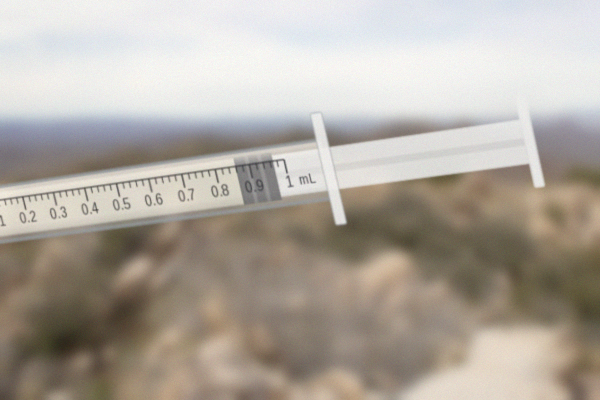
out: 0.86 mL
